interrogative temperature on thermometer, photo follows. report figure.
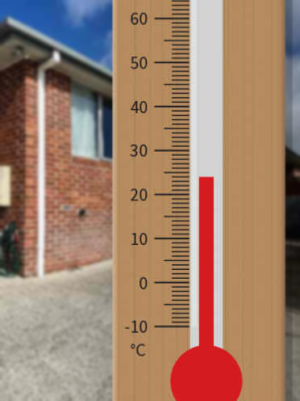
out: 24 °C
